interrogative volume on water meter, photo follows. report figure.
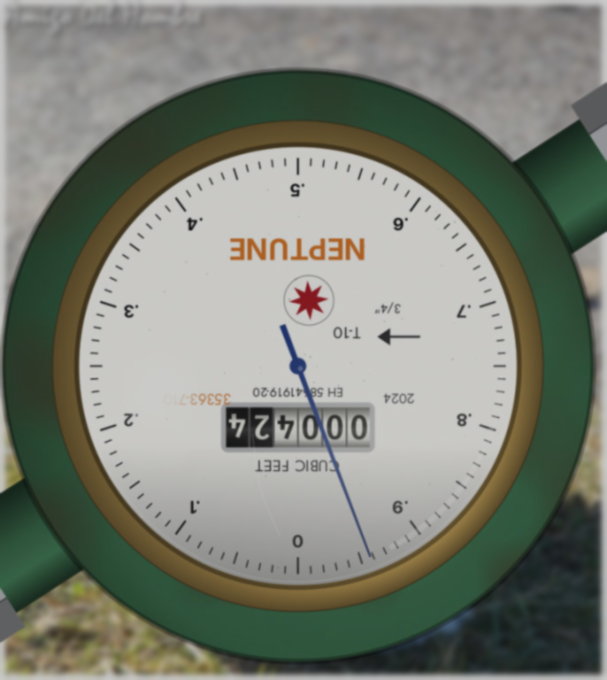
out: 423.94 ft³
